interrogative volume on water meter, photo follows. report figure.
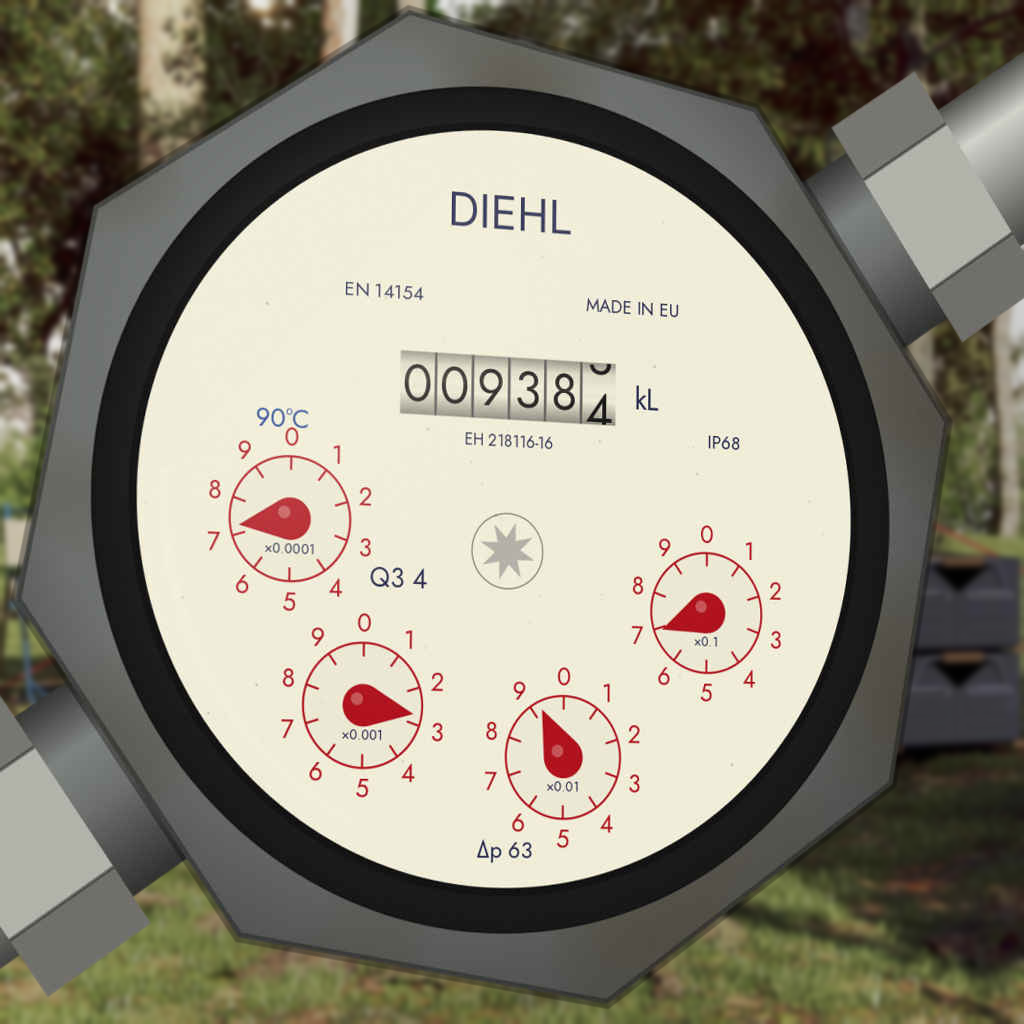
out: 9383.6927 kL
